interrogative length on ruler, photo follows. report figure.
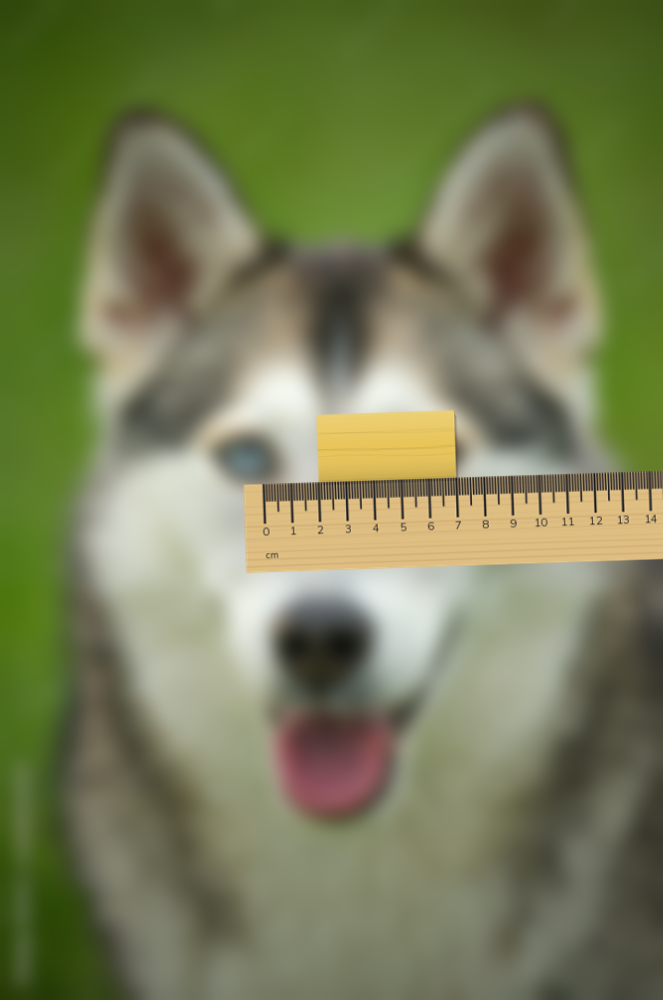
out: 5 cm
